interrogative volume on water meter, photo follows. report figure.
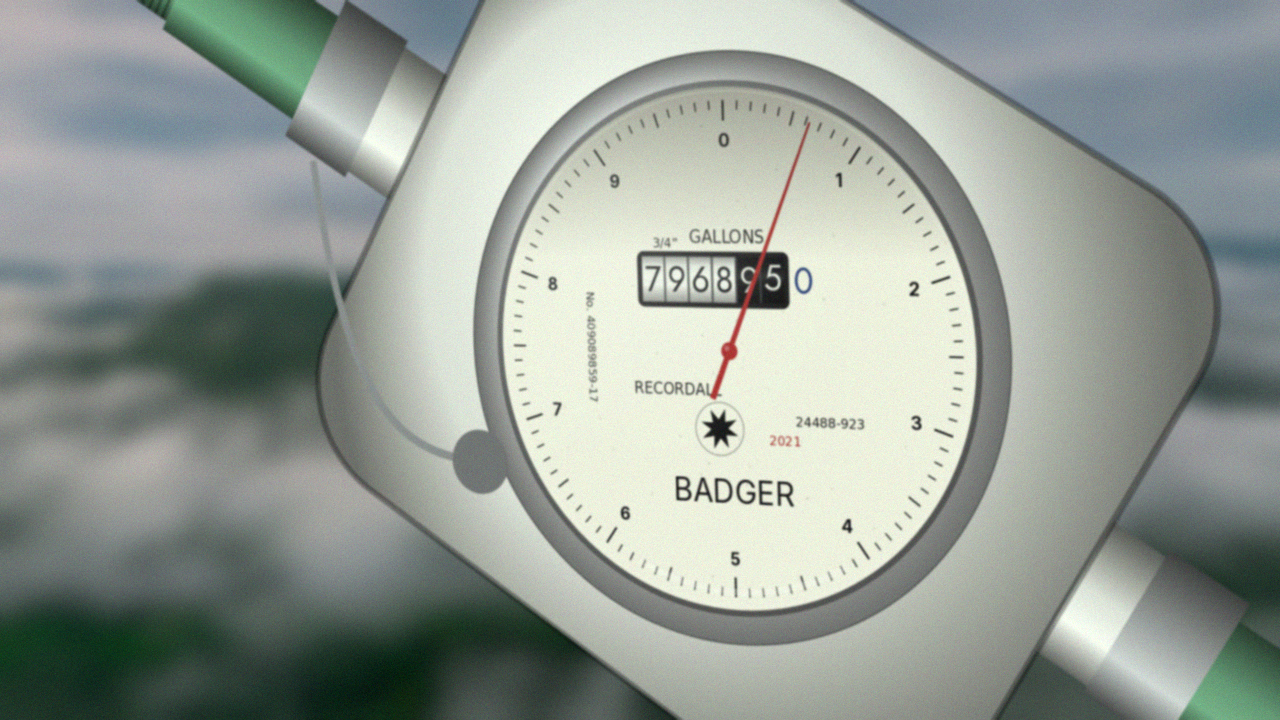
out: 7968950.6 gal
